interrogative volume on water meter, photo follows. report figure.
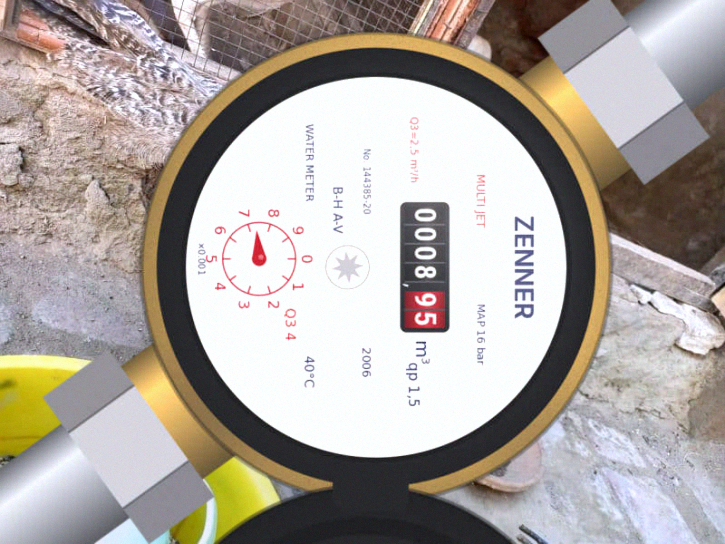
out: 8.957 m³
